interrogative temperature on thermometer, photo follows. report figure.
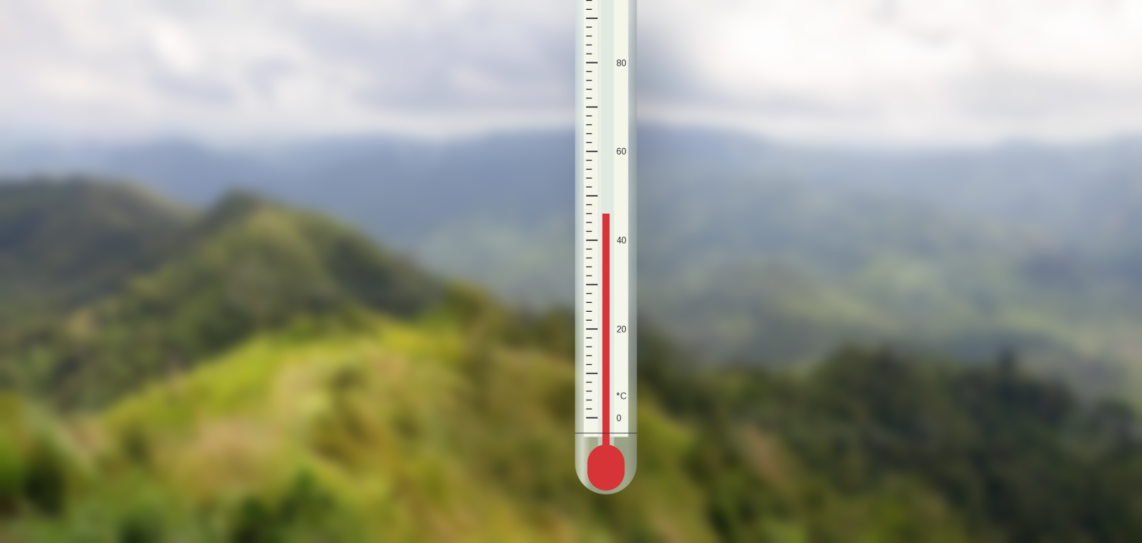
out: 46 °C
